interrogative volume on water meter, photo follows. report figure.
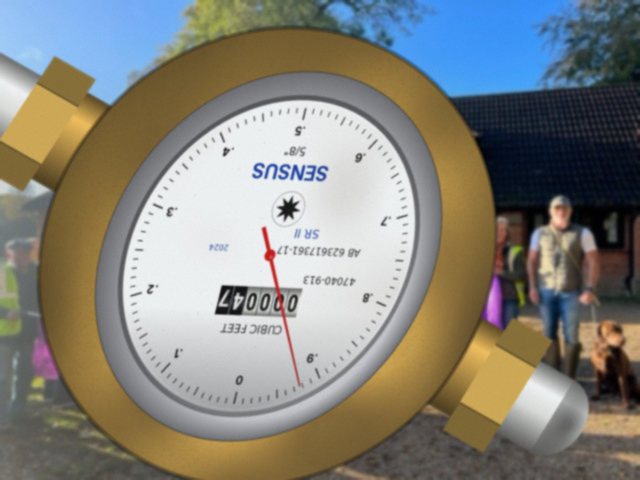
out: 46.92 ft³
